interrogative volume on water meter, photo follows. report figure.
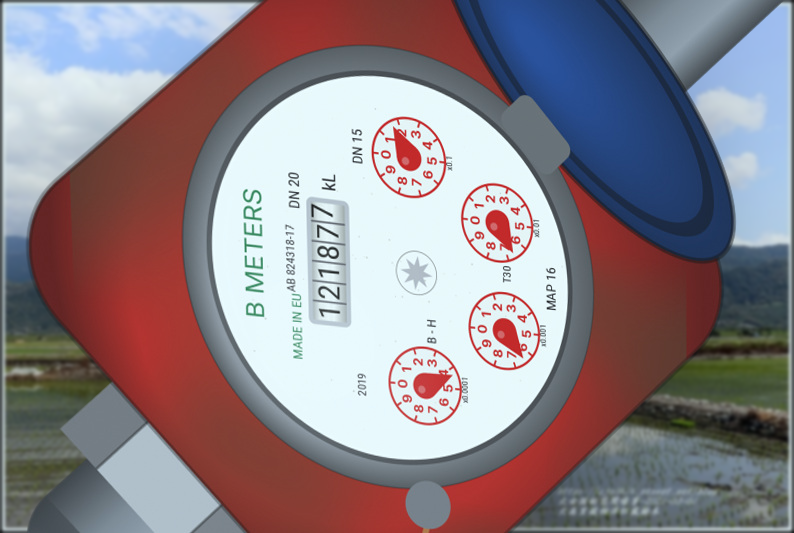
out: 121877.1664 kL
